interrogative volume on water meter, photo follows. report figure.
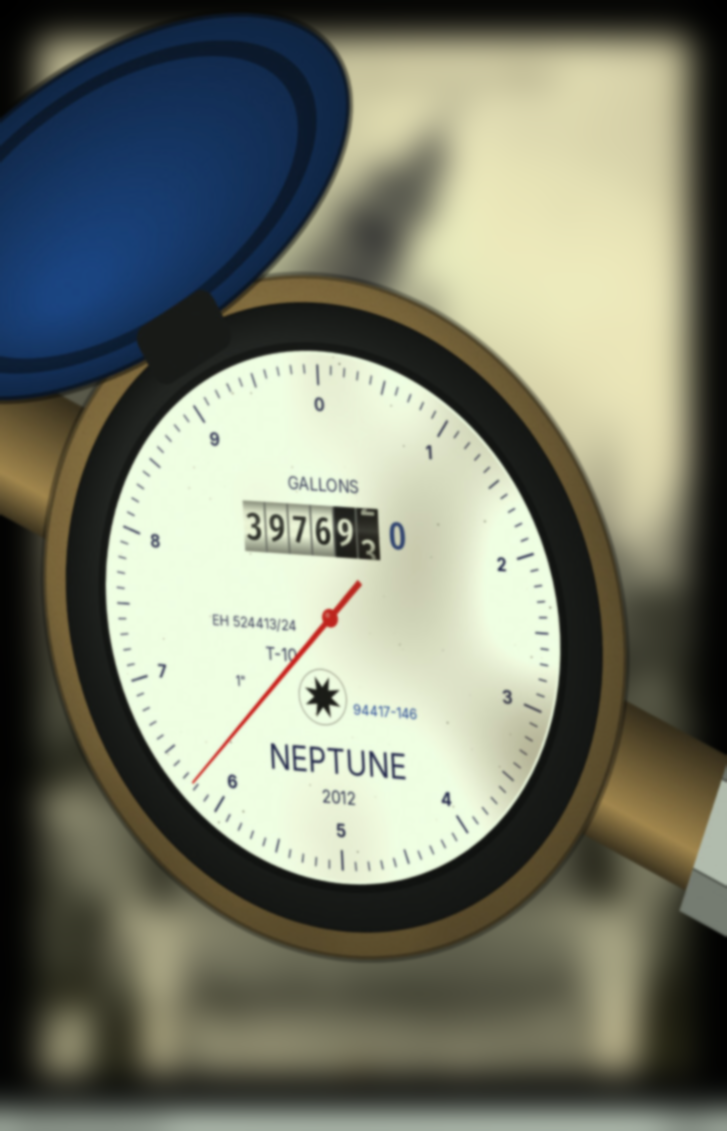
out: 3976926.2 gal
